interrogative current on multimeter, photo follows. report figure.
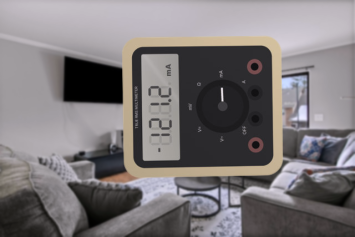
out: -121.2 mA
